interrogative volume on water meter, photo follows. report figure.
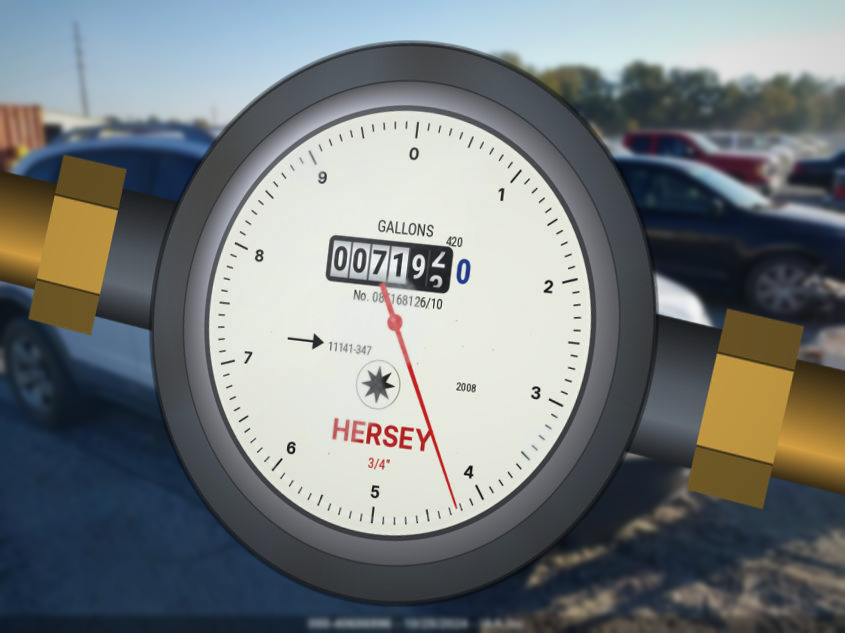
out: 71924.2 gal
